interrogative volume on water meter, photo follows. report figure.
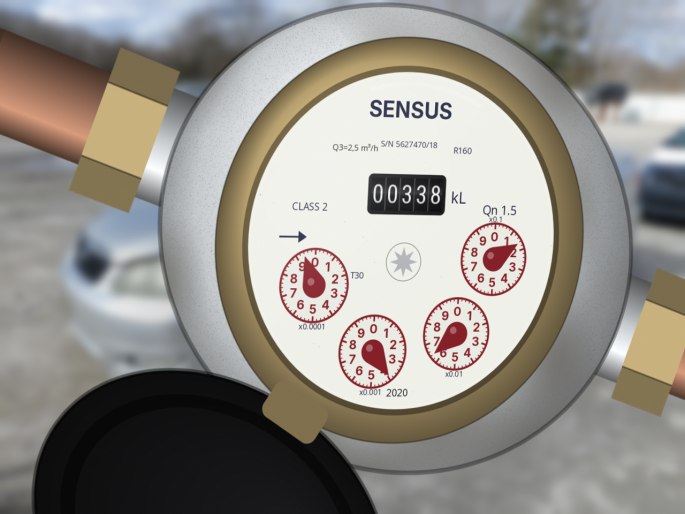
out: 338.1639 kL
